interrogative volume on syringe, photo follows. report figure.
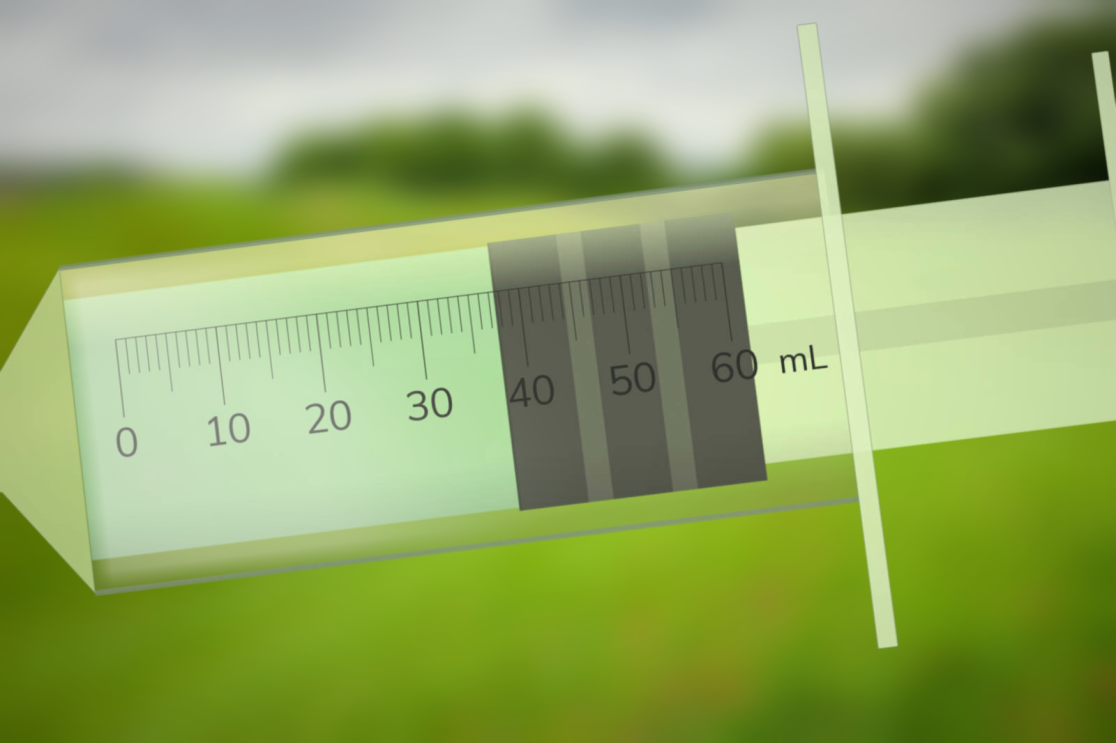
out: 37.5 mL
